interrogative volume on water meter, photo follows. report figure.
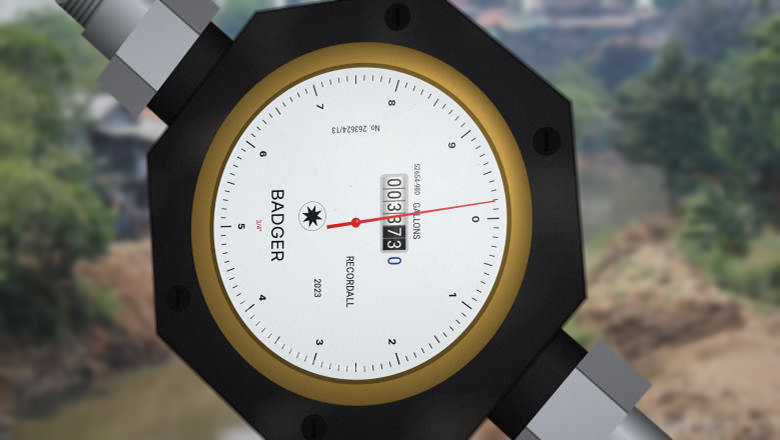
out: 33729.8 gal
